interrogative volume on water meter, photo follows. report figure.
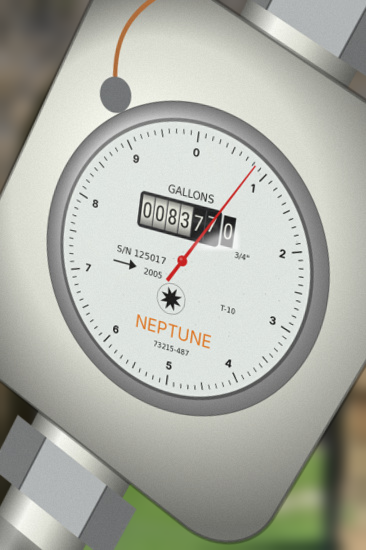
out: 83770.8 gal
